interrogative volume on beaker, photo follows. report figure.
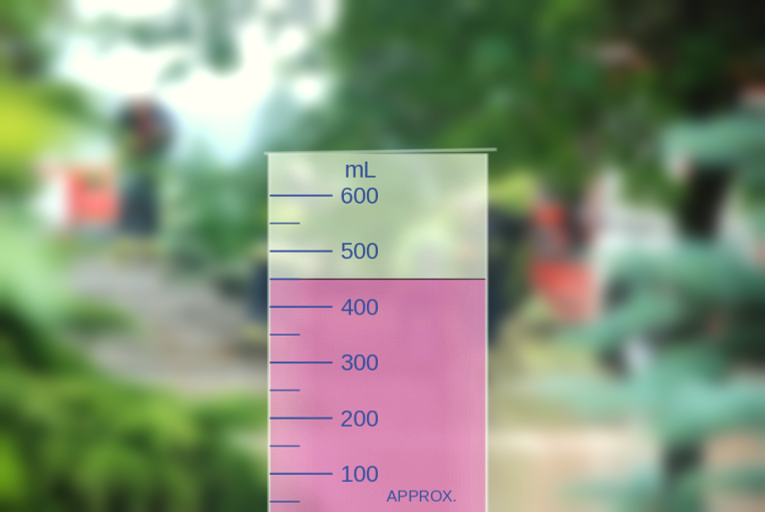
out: 450 mL
